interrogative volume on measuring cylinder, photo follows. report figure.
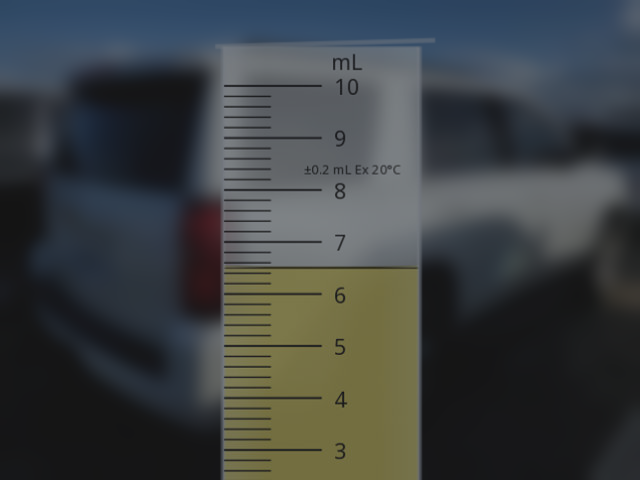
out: 6.5 mL
